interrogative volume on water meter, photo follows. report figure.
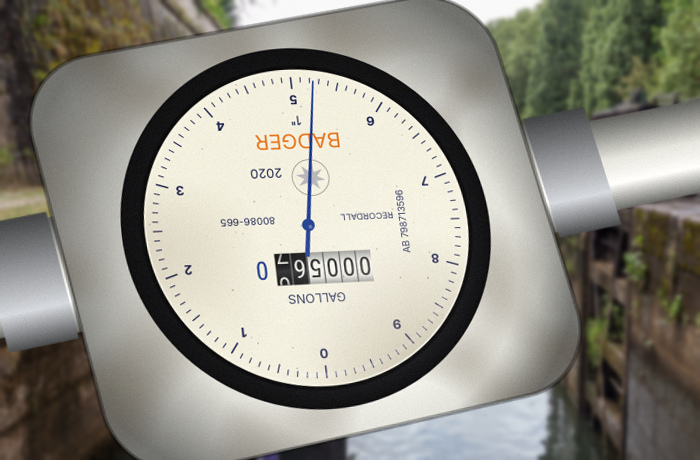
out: 5665.2 gal
